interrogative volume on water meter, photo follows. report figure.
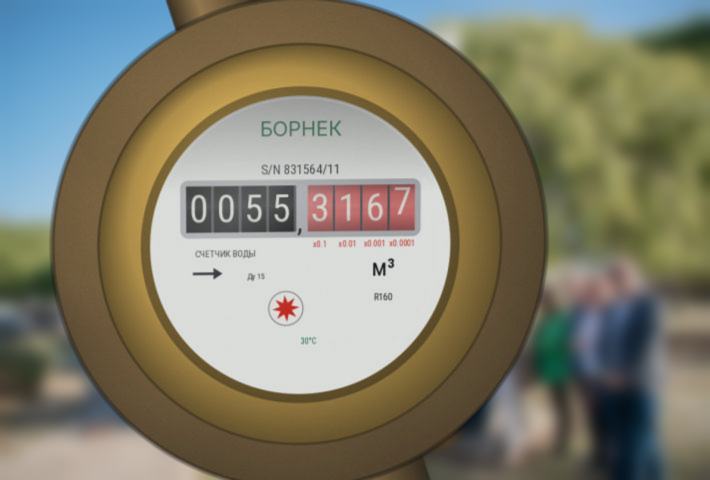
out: 55.3167 m³
